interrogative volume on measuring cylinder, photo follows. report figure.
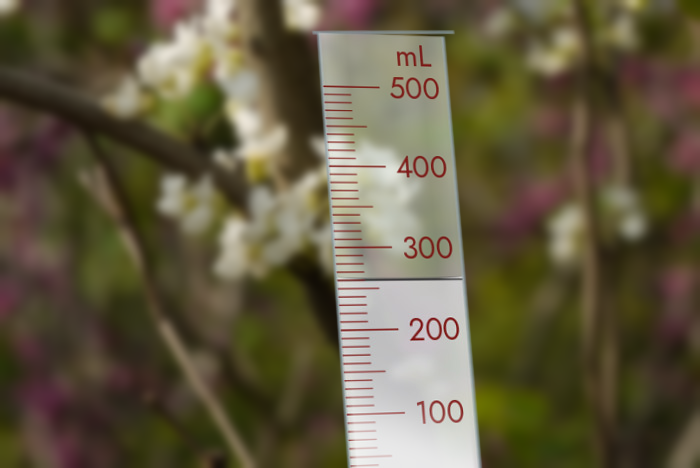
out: 260 mL
